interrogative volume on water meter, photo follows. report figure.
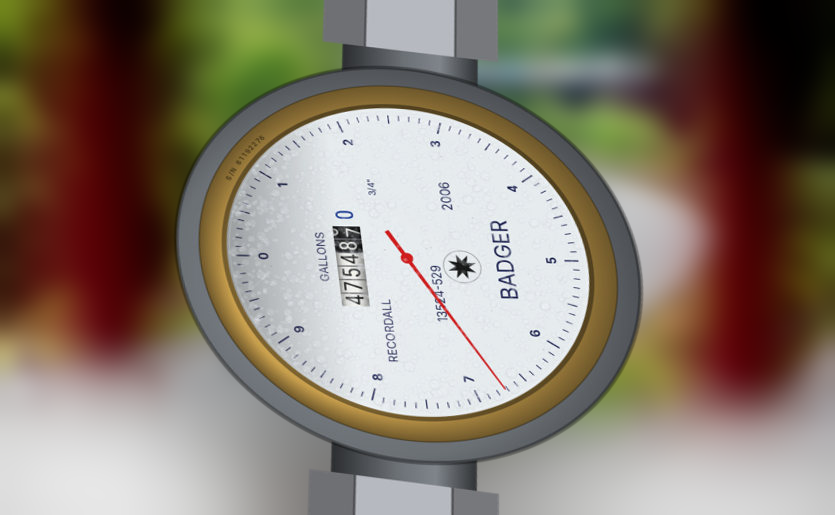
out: 4754866.7 gal
